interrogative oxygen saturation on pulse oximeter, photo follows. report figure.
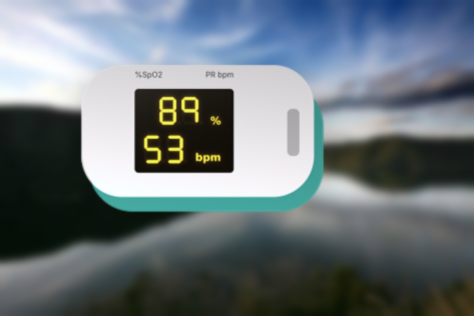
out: 89 %
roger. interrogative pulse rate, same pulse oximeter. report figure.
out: 53 bpm
